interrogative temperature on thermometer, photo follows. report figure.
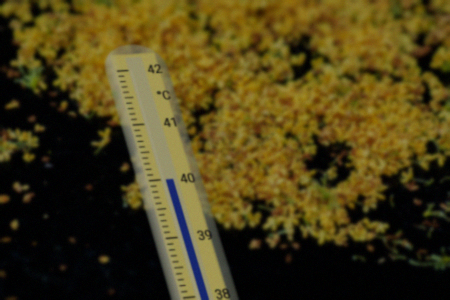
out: 40 °C
